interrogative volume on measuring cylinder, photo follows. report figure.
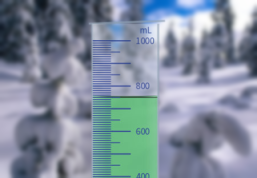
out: 750 mL
